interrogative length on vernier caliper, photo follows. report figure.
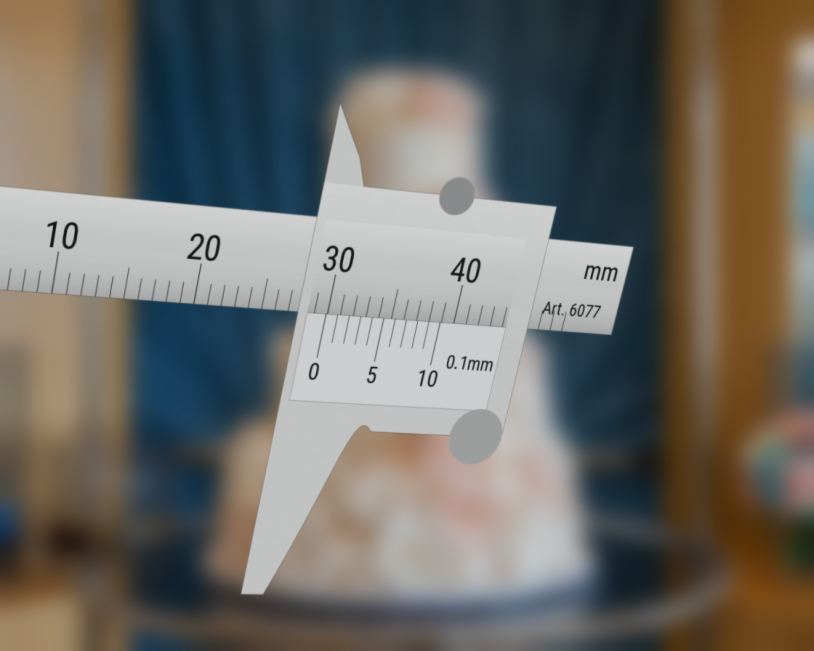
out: 29.9 mm
